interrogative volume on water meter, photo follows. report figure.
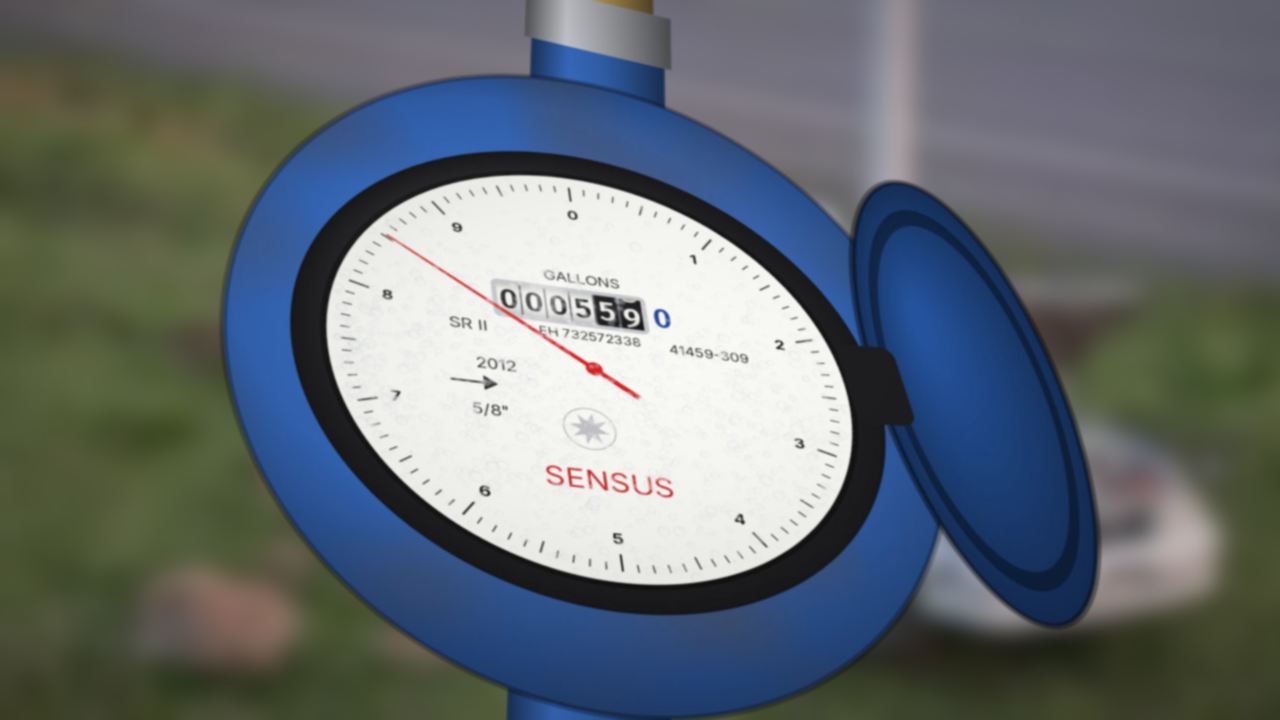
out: 5588.5 gal
